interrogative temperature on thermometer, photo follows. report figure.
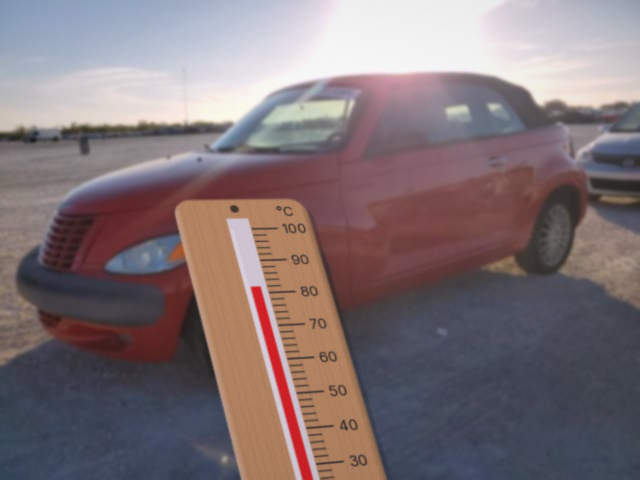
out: 82 °C
